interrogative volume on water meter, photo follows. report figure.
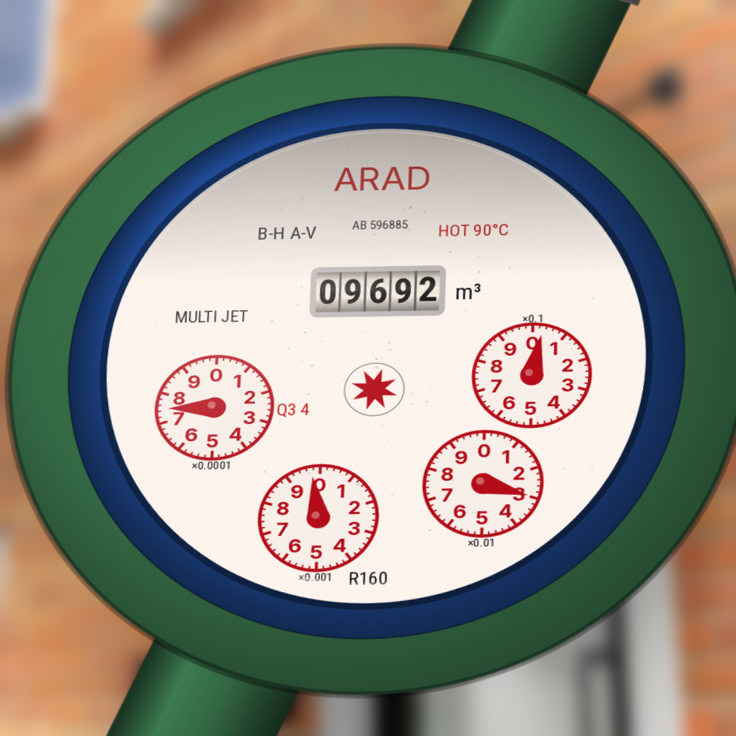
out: 9692.0297 m³
